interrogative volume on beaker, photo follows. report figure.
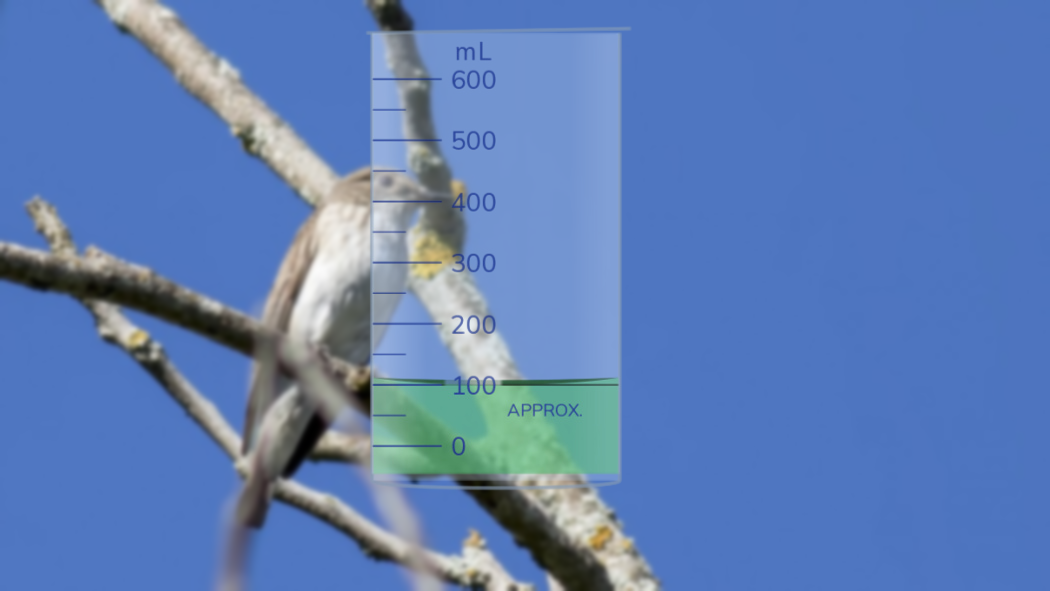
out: 100 mL
